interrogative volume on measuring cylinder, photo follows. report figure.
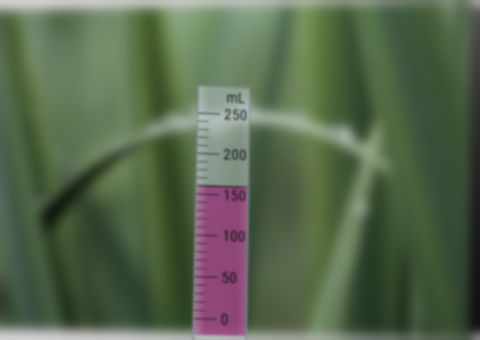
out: 160 mL
